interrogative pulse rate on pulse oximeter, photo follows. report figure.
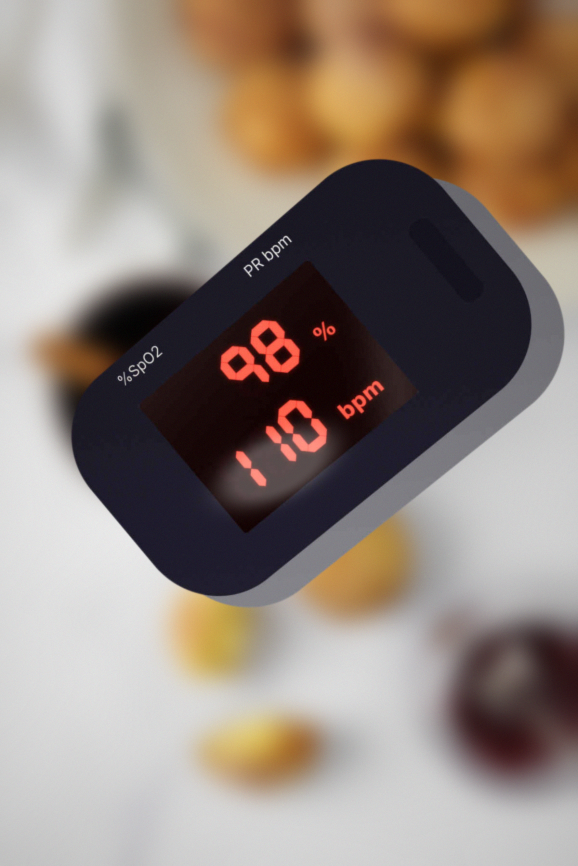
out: 110 bpm
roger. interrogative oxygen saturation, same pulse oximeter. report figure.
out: 98 %
